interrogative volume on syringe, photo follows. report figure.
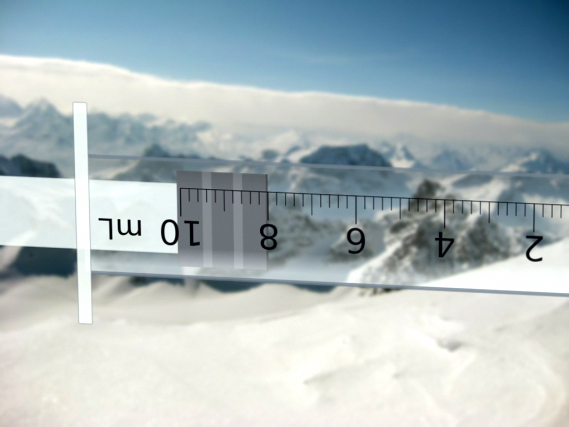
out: 8 mL
